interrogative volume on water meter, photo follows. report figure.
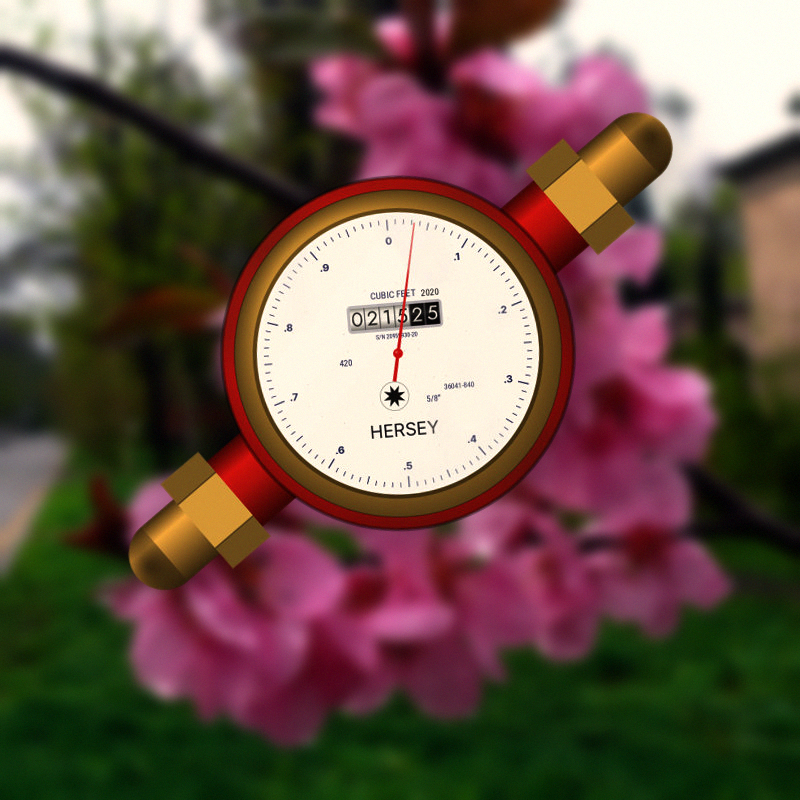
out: 21525.03 ft³
